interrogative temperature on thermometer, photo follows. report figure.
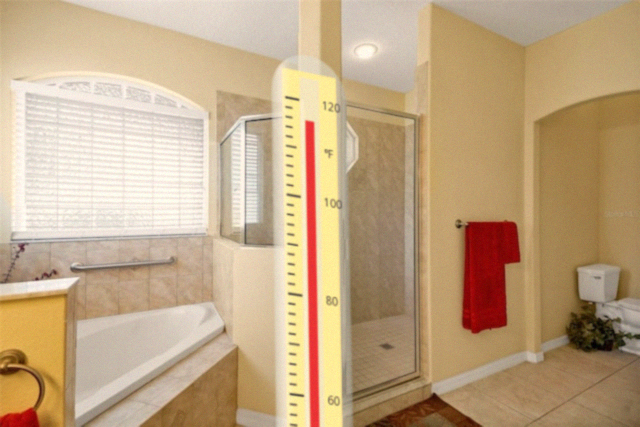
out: 116 °F
